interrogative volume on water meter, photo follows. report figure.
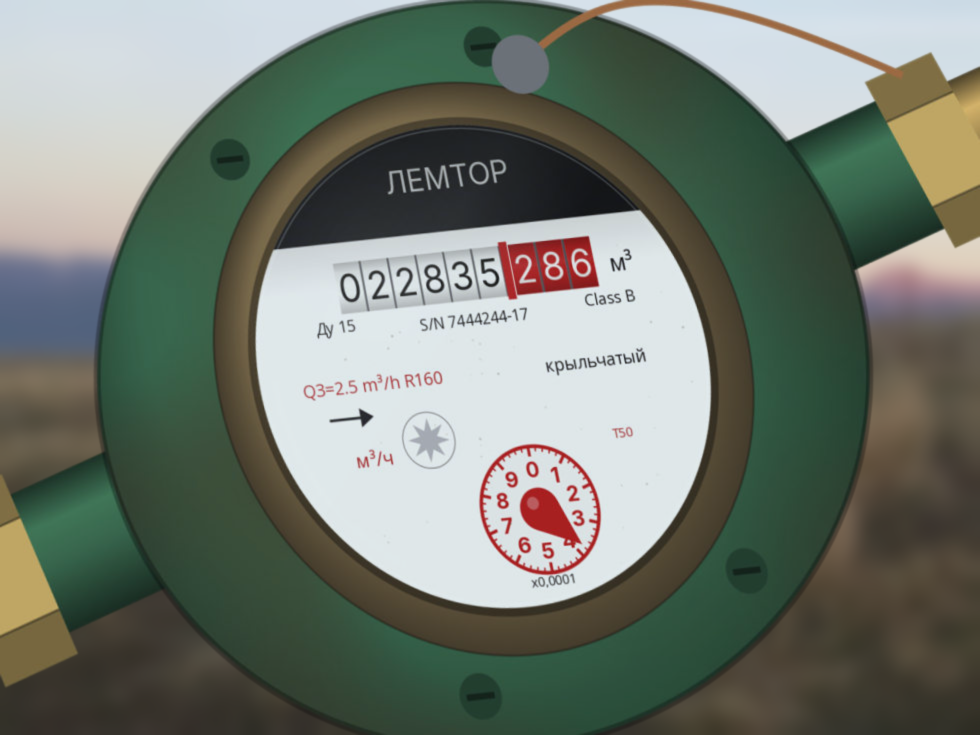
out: 22835.2863 m³
